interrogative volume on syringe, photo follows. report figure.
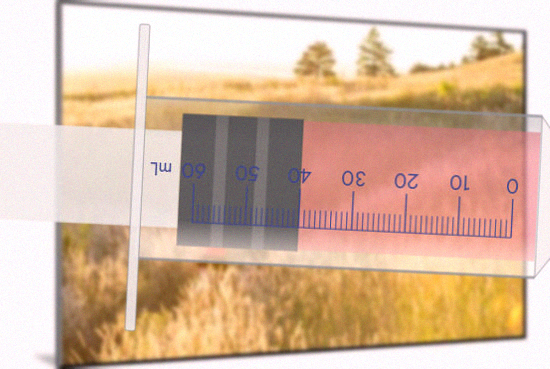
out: 40 mL
